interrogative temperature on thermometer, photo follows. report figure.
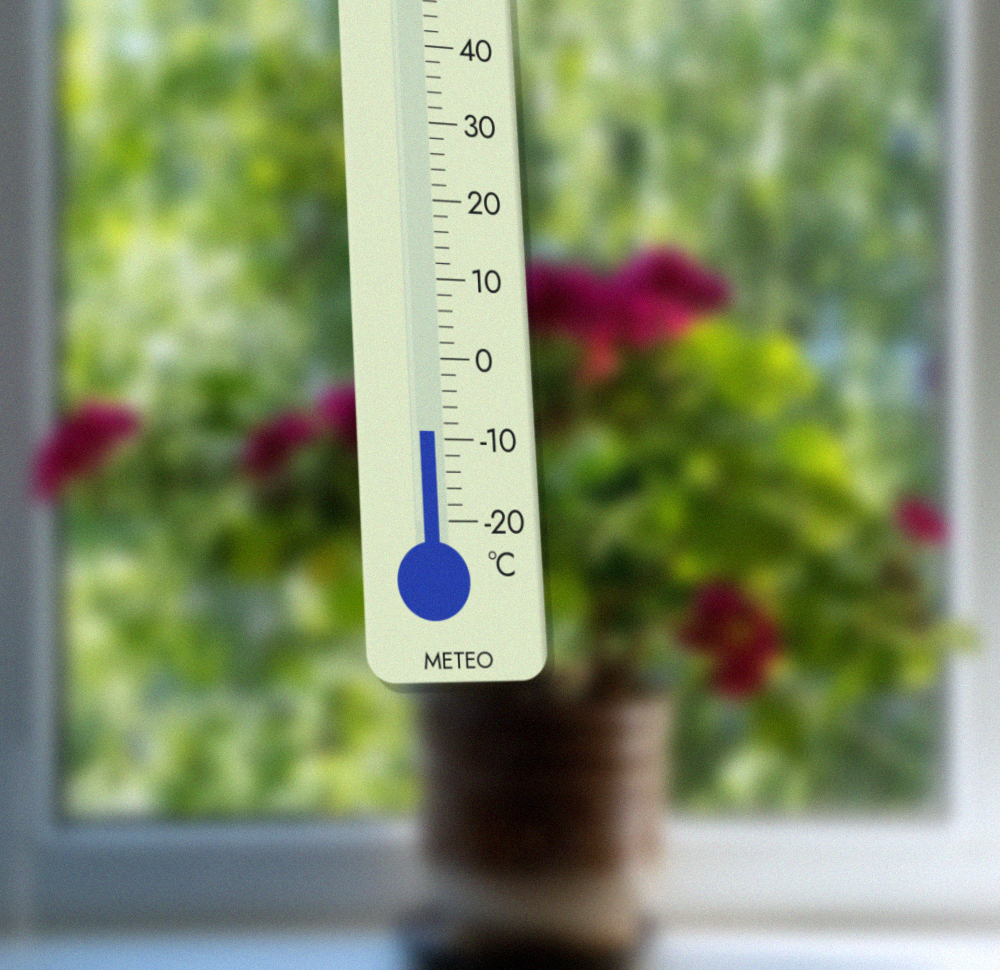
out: -9 °C
